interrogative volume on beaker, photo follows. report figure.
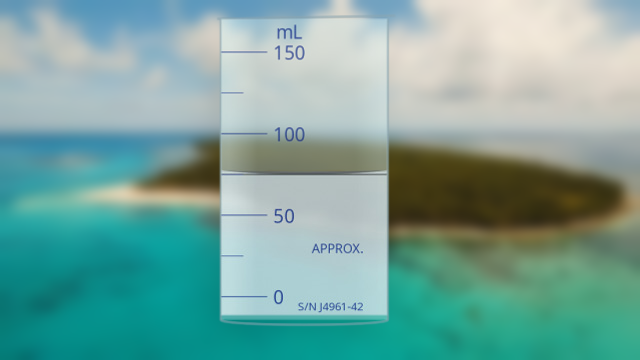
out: 75 mL
